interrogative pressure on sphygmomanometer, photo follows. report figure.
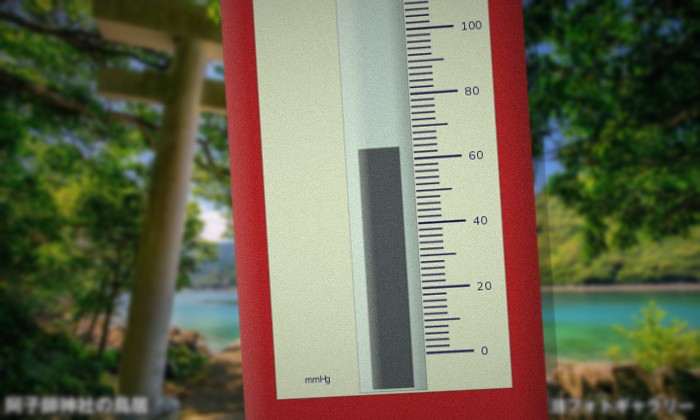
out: 64 mmHg
